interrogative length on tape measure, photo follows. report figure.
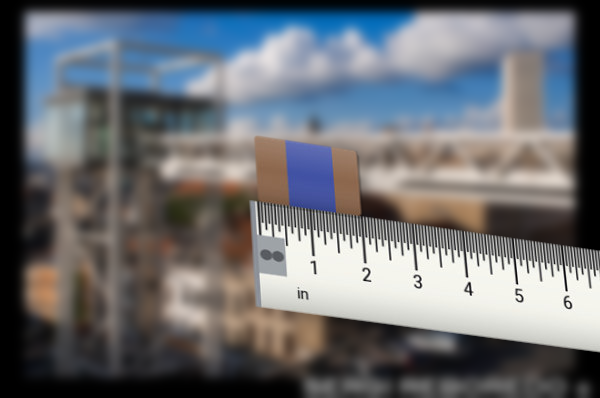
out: 2 in
